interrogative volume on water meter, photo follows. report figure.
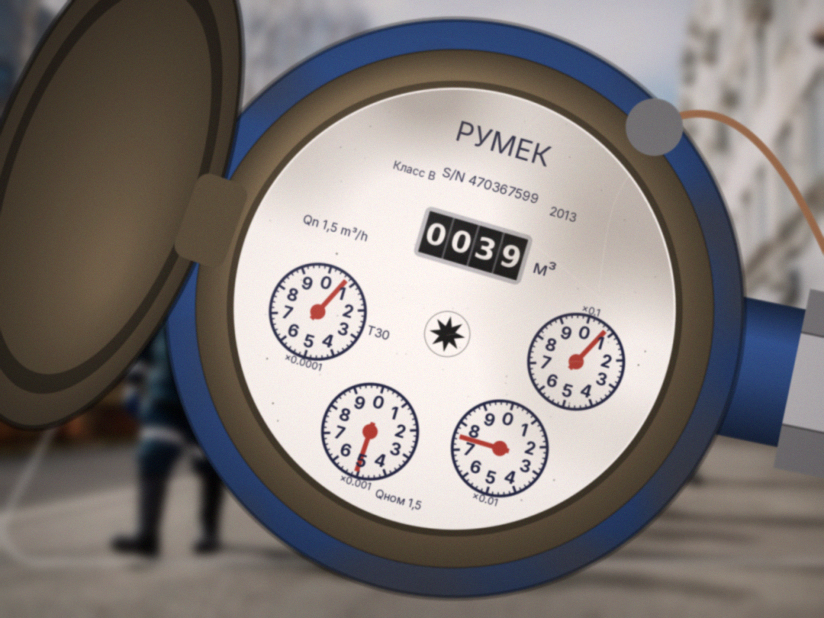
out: 39.0750 m³
